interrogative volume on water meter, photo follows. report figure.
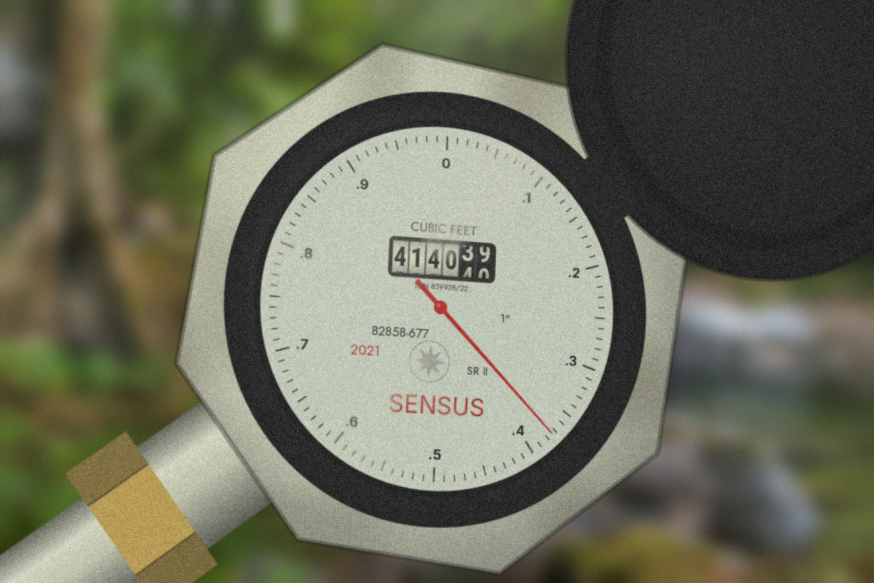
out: 414039.37 ft³
